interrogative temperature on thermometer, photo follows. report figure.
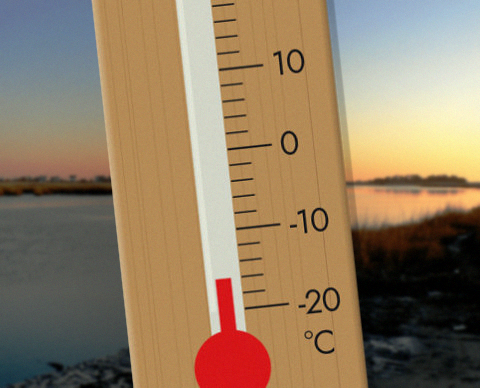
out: -16 °C
